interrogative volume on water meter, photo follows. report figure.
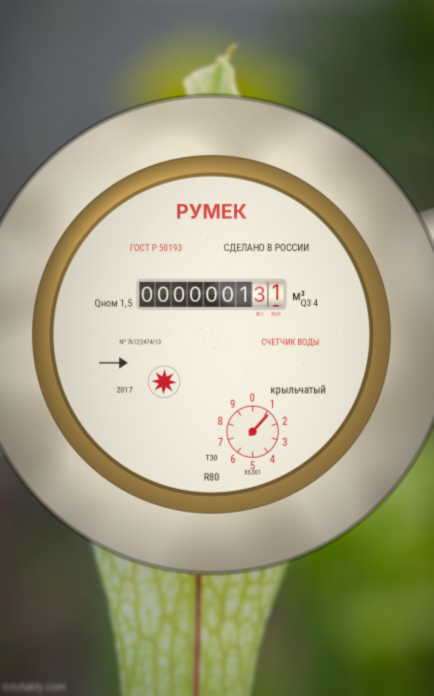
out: 1.311 m³
